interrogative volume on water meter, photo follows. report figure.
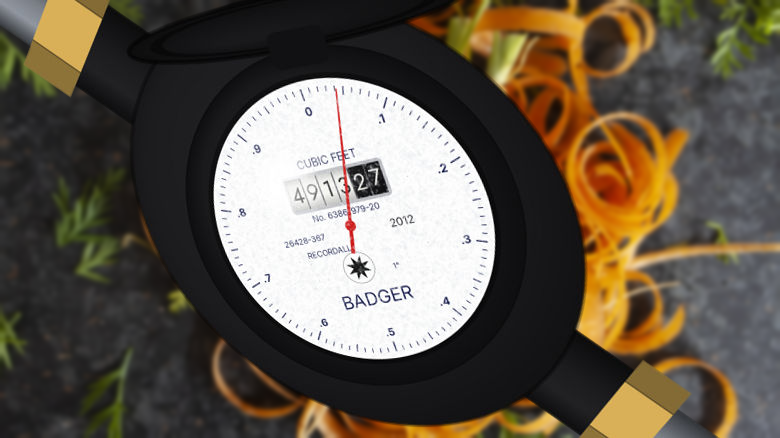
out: 491327.04 ft³
